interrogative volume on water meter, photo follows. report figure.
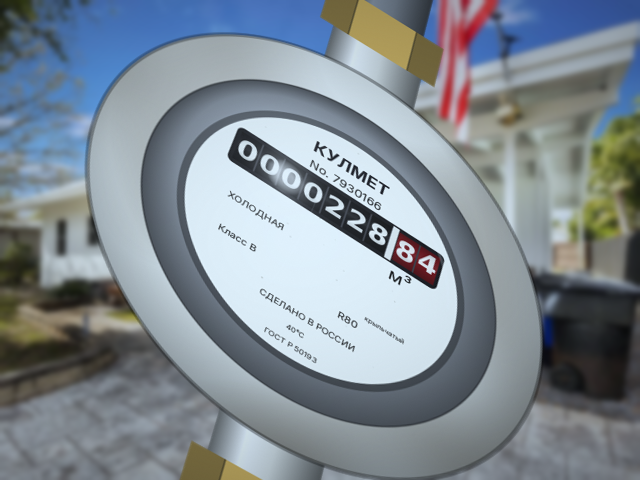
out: 228.84 m³
